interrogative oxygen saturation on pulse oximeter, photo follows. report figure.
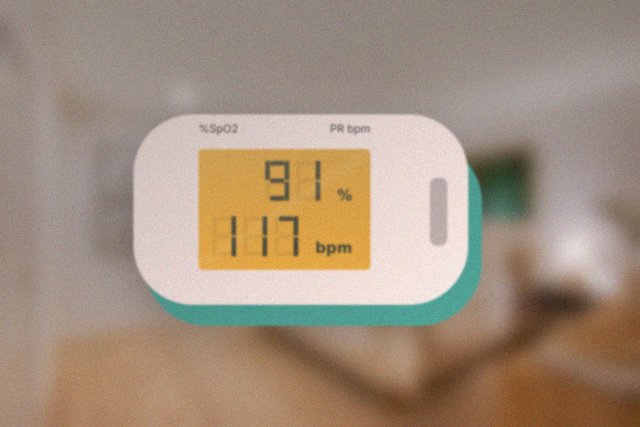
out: 91 %
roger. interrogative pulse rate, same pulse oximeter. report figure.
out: 117 bpm
